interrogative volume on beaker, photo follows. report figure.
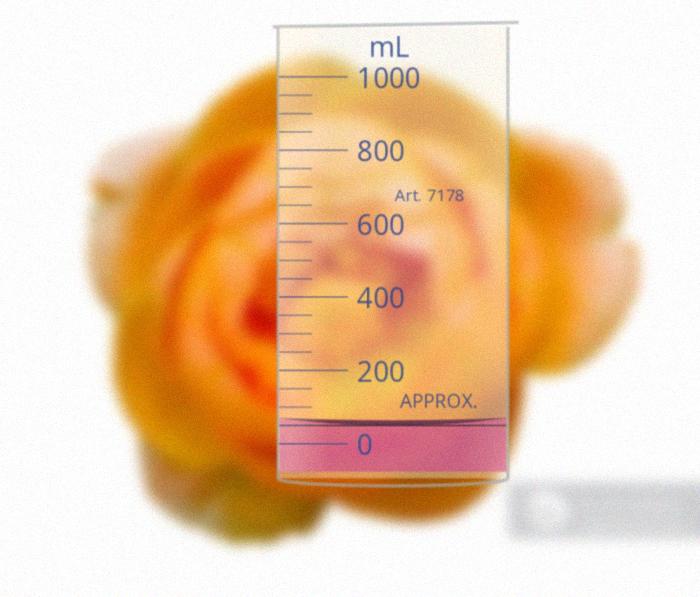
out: 50 mL
